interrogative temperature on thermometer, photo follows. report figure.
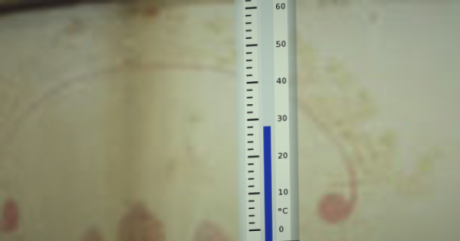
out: 28 °C
